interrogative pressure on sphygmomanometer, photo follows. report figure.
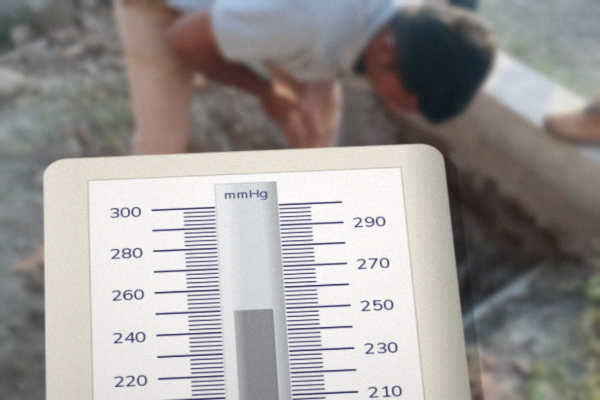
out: 250 mmHg
